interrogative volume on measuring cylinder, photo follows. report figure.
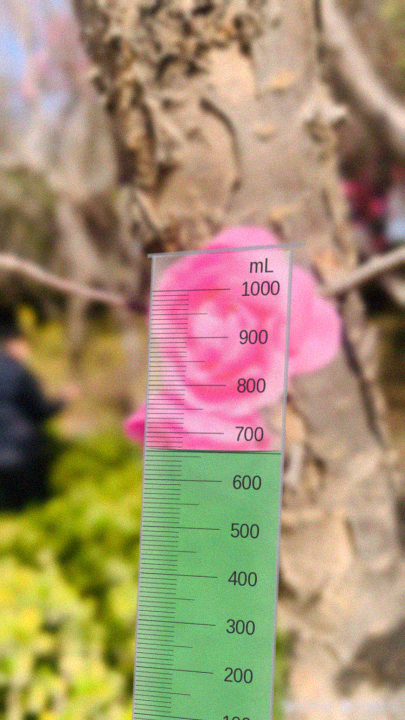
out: 660 mL
